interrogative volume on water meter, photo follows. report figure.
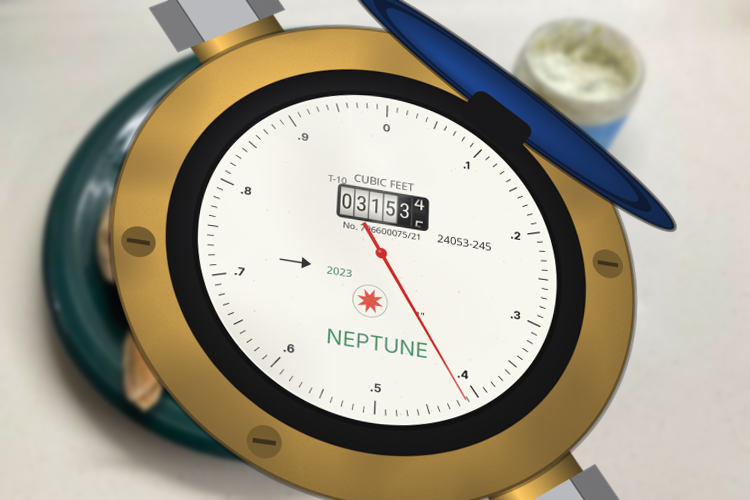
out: 31534.41 ft³
